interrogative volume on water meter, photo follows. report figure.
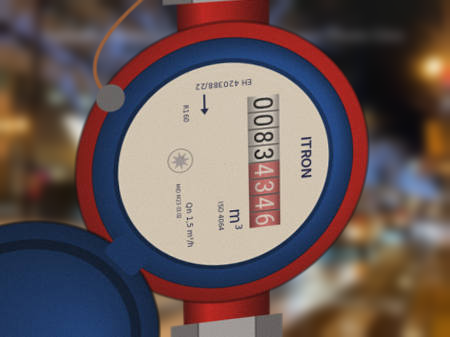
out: 83.4346 m³
